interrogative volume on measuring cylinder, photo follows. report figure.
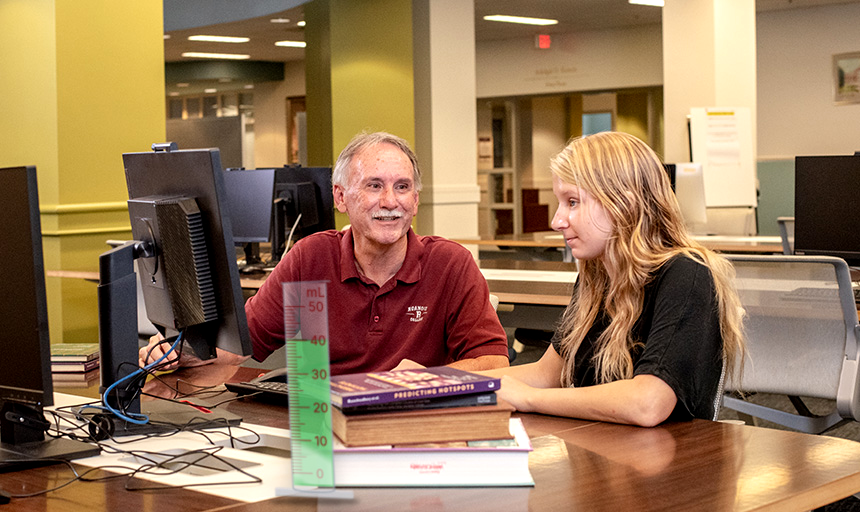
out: 40 mL
